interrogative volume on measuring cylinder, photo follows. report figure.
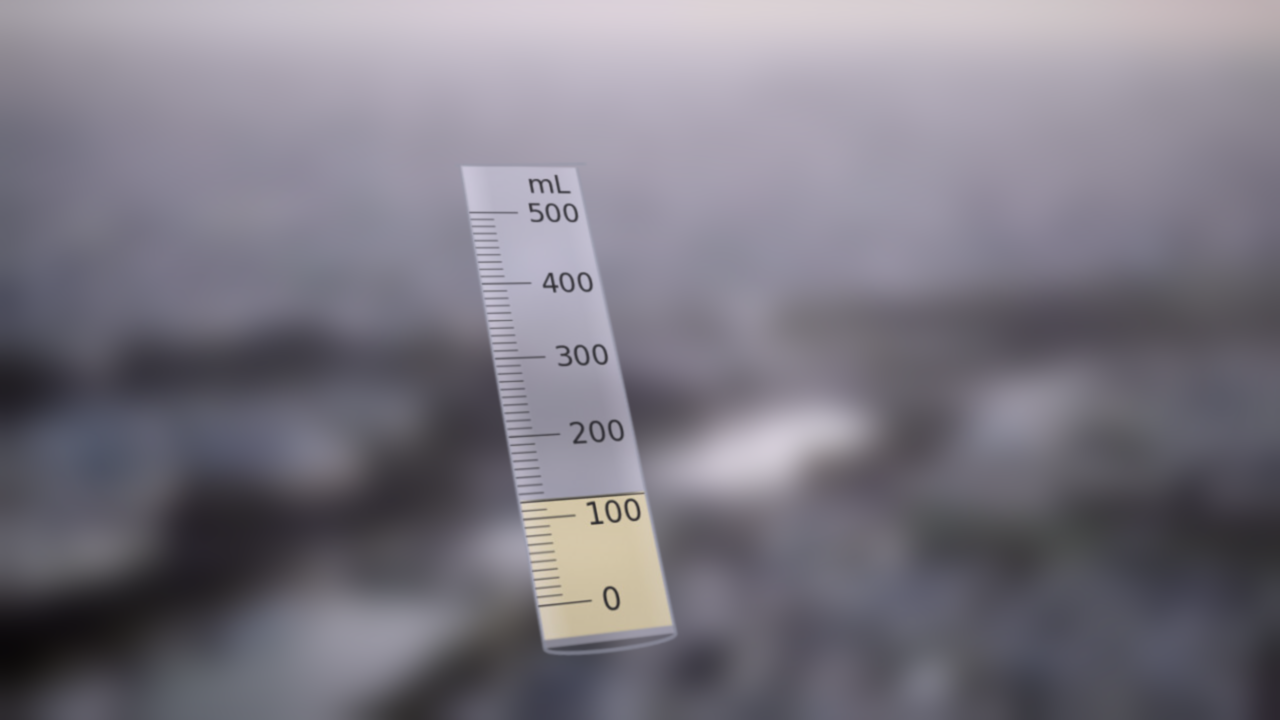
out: 120 mL
